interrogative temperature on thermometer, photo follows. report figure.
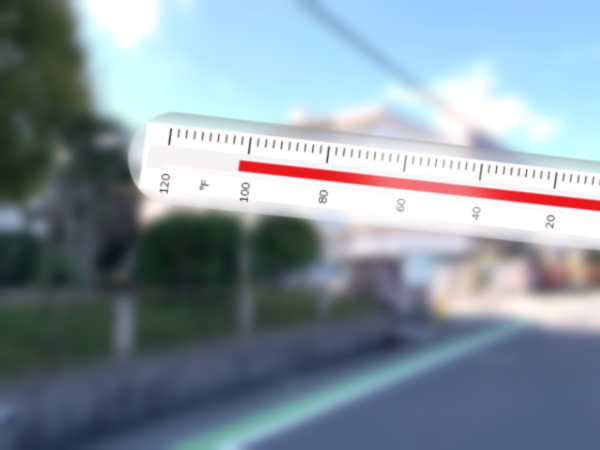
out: 102 °F
